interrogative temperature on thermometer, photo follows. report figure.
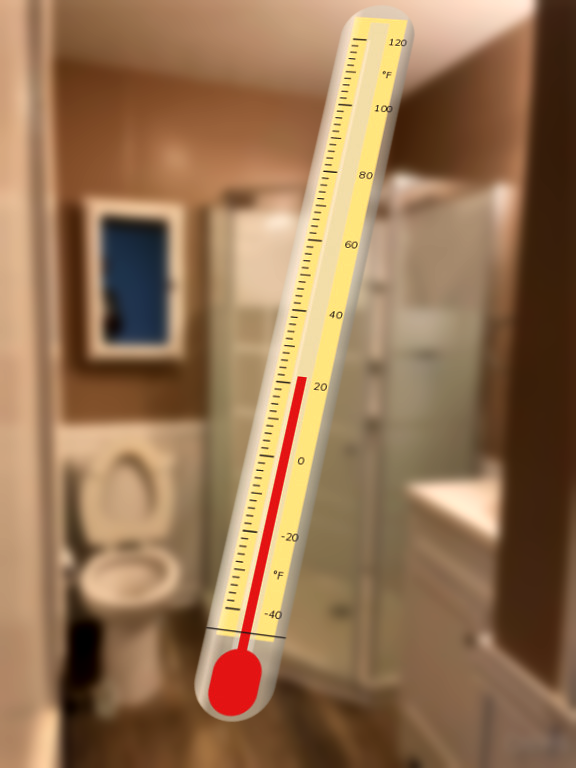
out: 22 °F
